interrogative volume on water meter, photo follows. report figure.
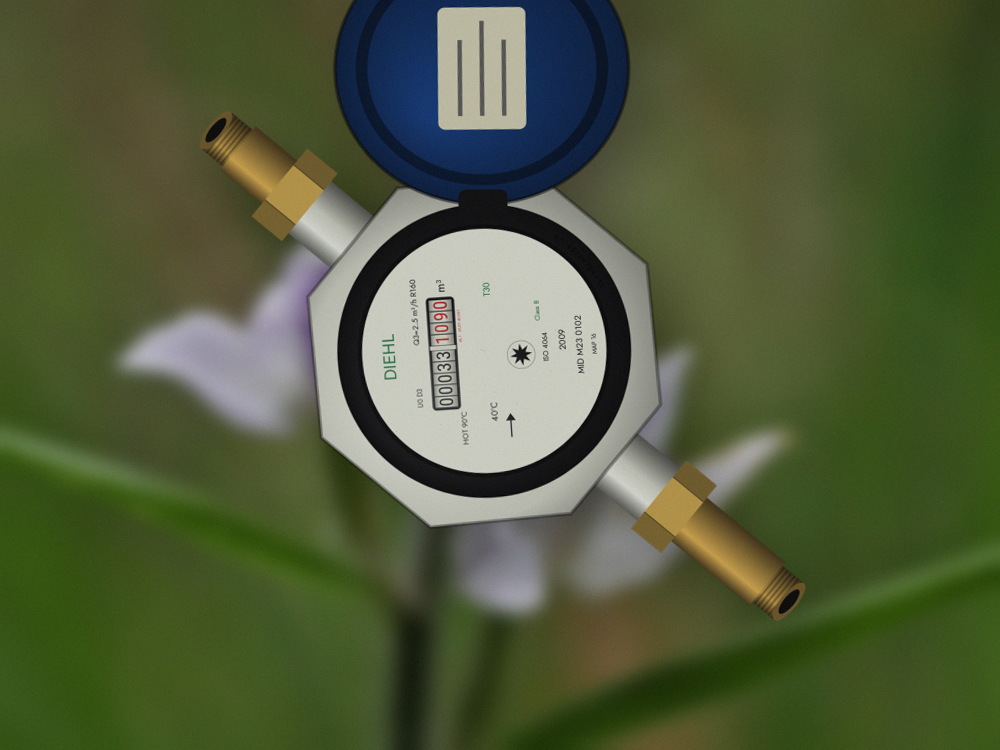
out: 33.1090 m³
